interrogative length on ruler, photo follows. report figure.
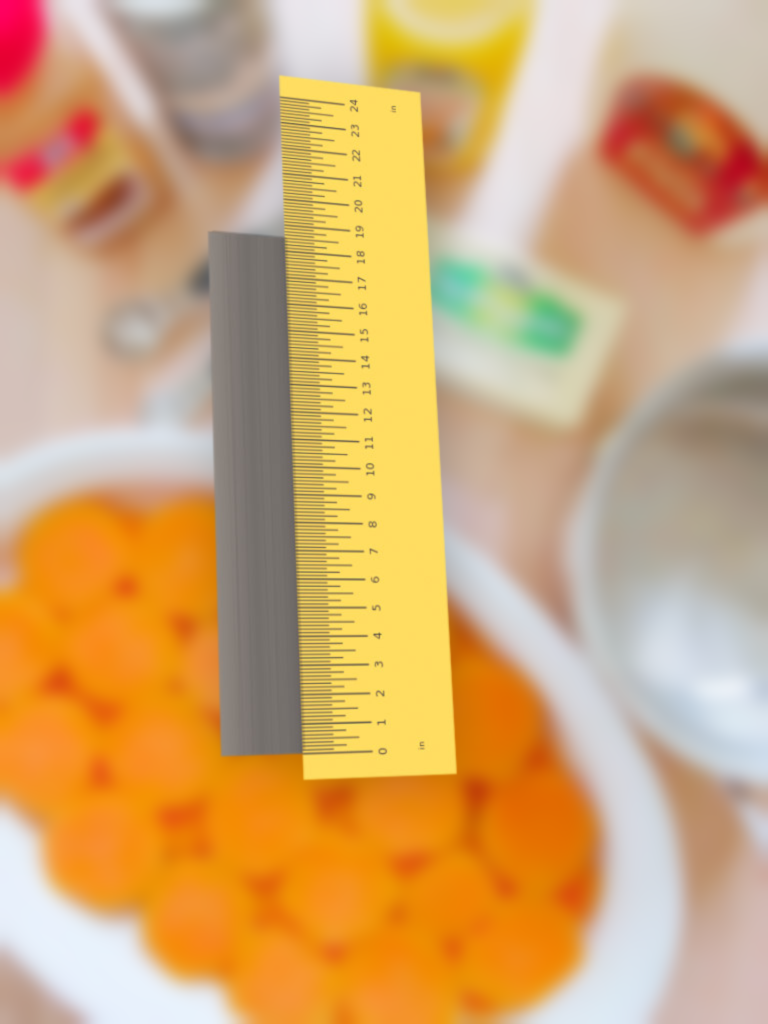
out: 18.5 in
